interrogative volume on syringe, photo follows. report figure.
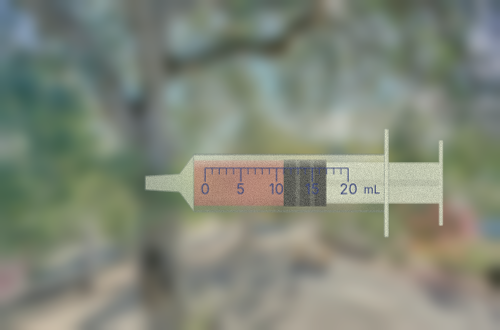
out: 11 mL
